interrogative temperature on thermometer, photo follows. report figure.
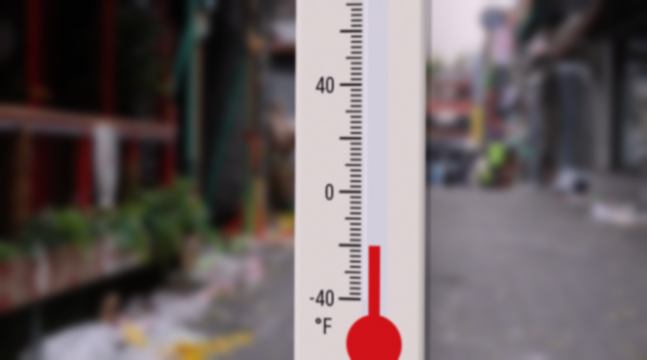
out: -20 °F
